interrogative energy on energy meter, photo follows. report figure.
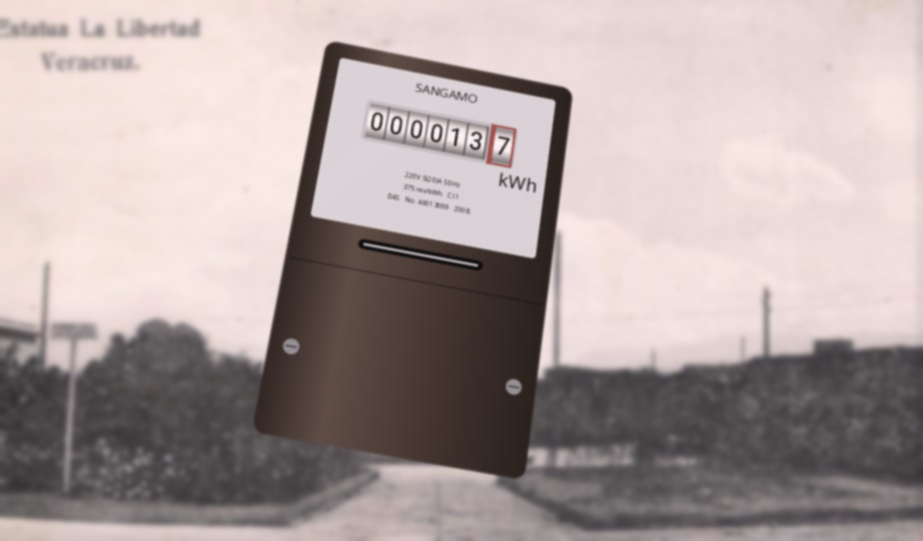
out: 13.7 kWh
